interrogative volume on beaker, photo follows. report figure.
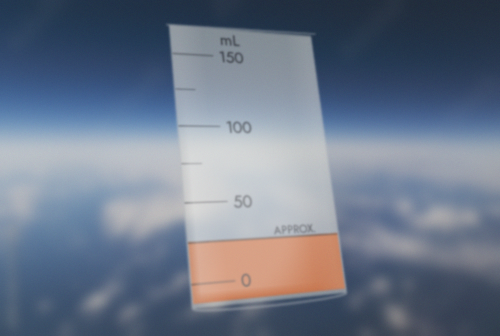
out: 25 mL
